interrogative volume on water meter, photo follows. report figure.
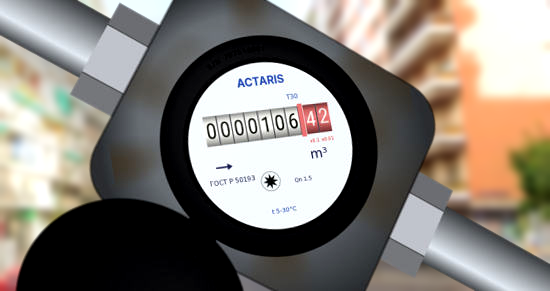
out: 106.42 m³
